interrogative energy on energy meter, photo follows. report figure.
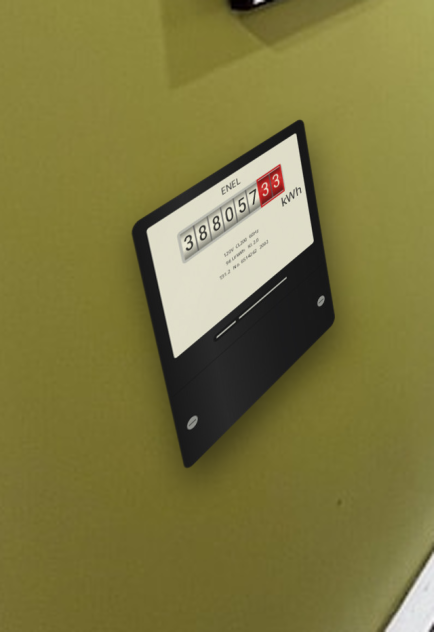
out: 388057.33 kWh
